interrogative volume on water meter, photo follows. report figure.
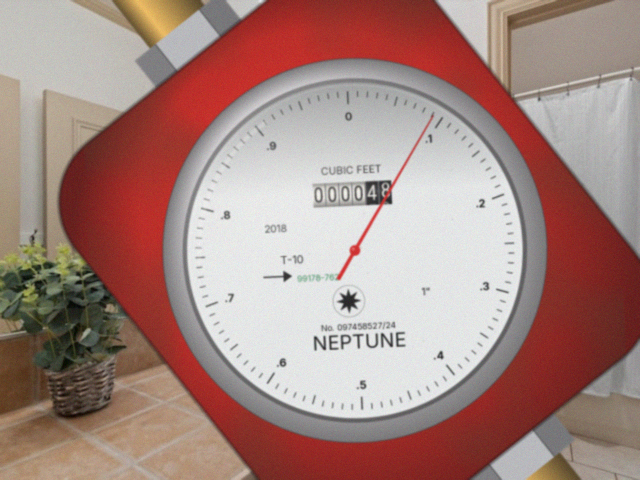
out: 48.09 ft³
